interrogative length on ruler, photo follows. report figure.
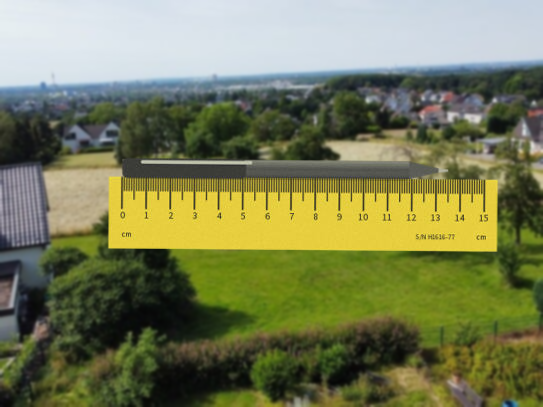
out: 13.5 cm
